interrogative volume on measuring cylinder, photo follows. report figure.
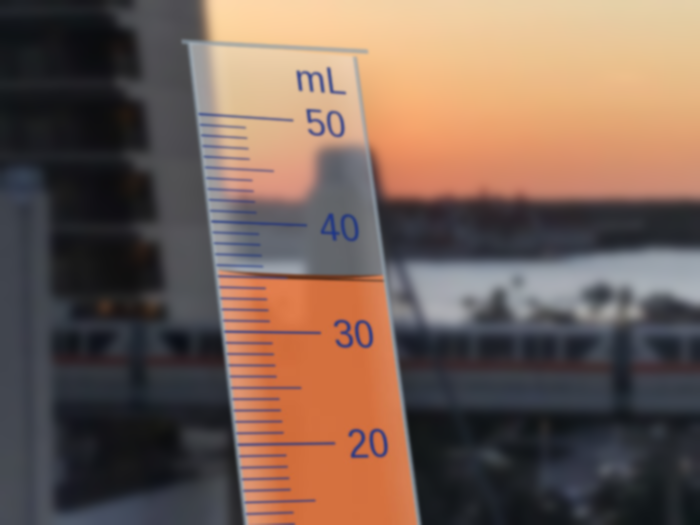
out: 35 mL
